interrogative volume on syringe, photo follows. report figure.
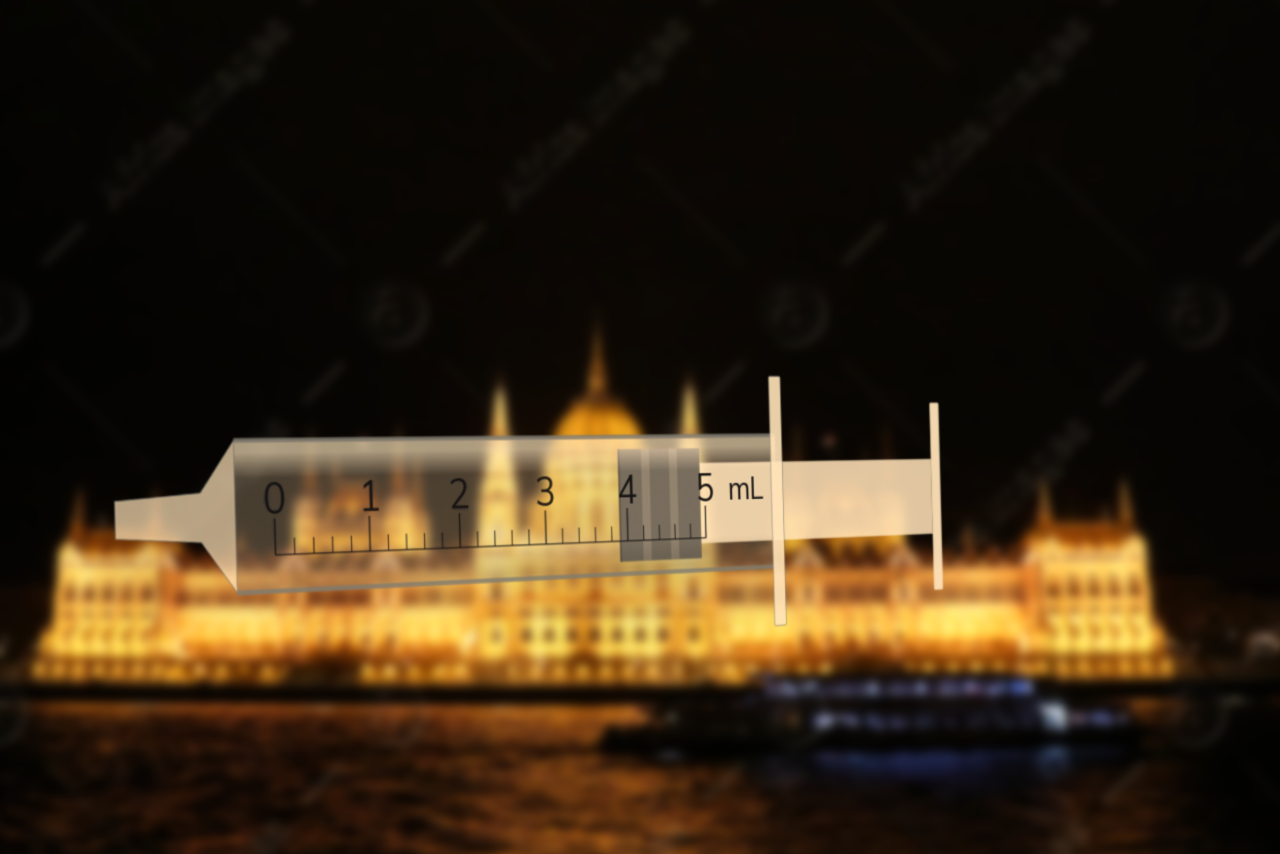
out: 3.9 mL
